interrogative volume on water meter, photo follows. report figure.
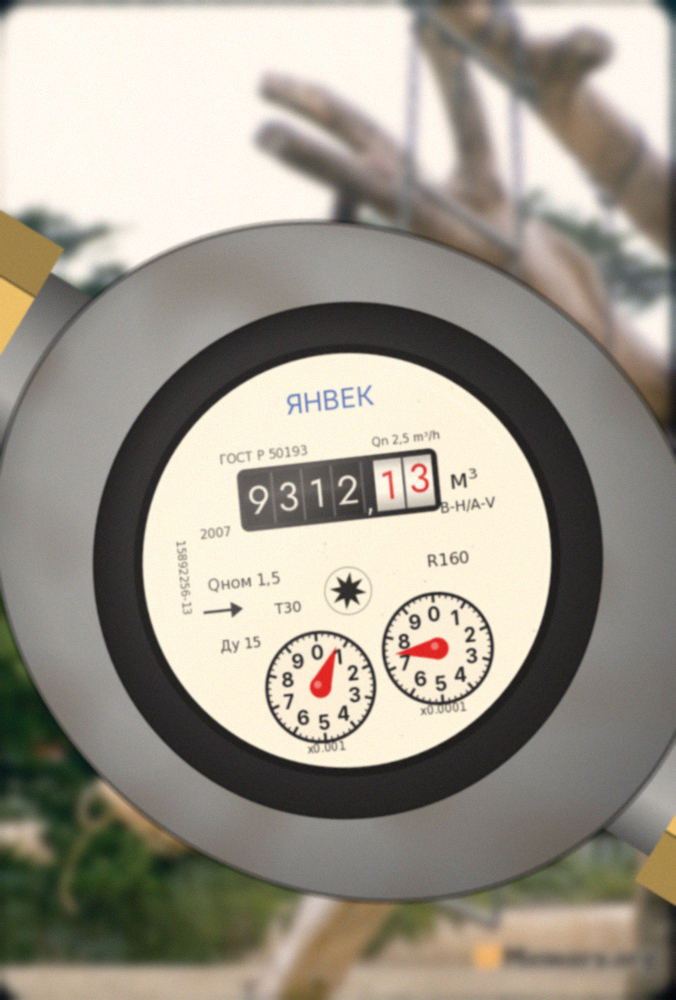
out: 9312.1307 m³
